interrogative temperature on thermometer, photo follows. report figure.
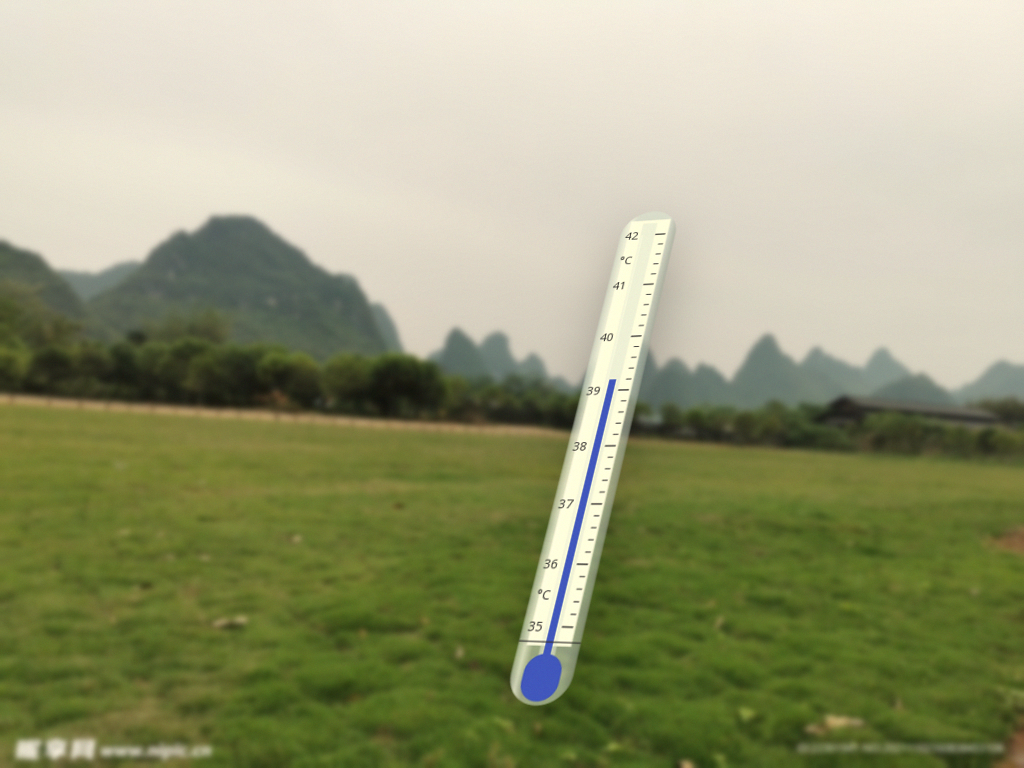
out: 39.2 °C
